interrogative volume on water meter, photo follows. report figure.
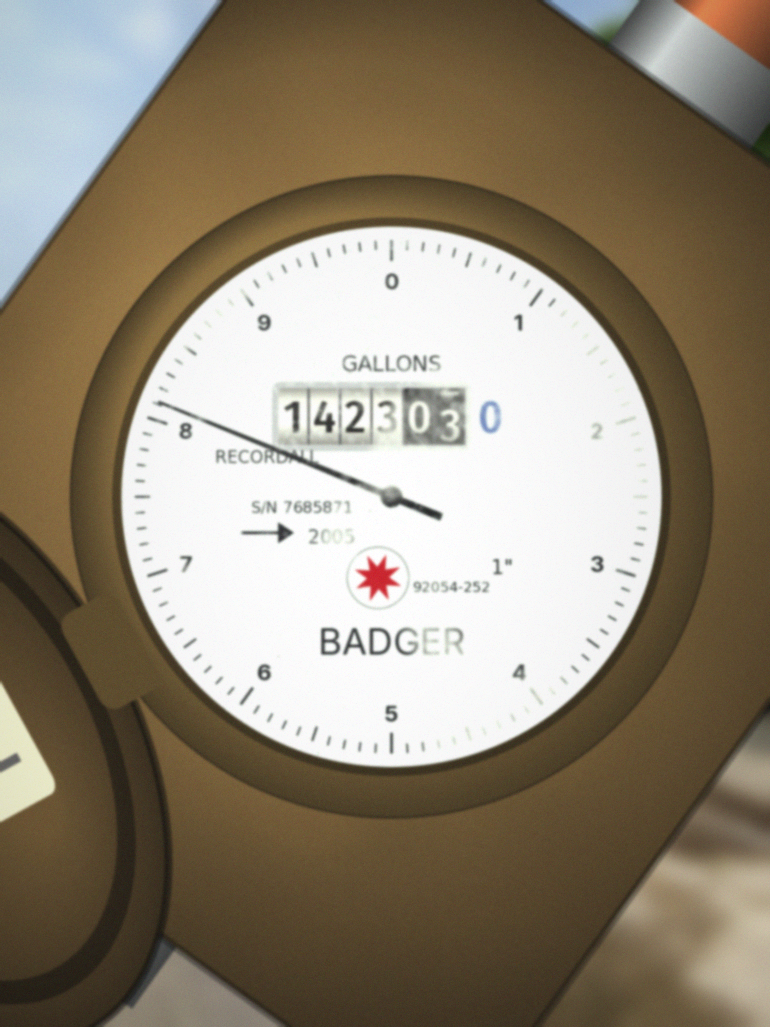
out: 1423028.1 gal
